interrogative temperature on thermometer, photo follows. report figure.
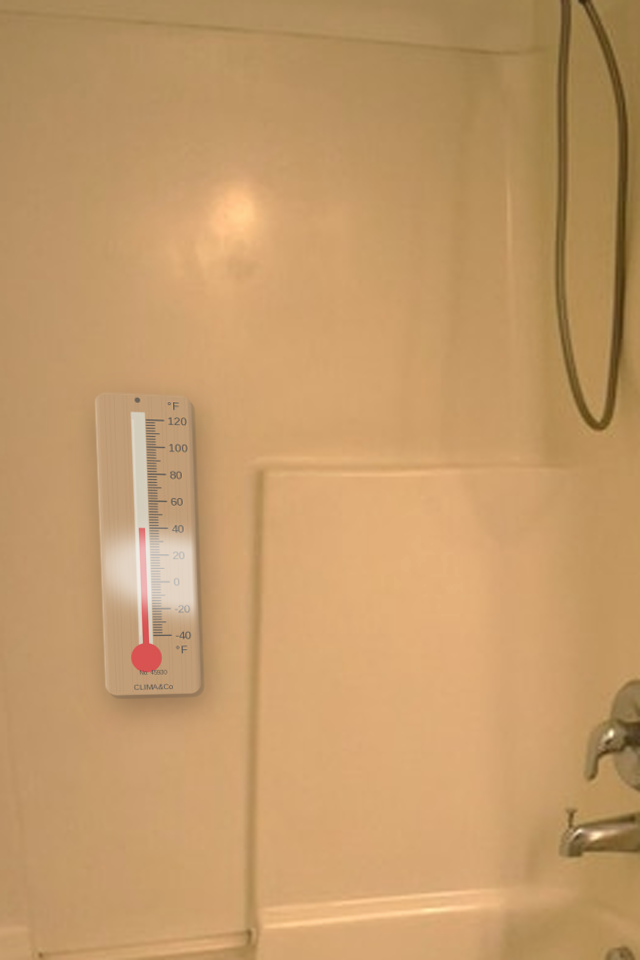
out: 40 °F
